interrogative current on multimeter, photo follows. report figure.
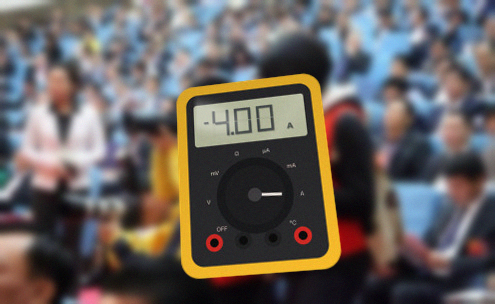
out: -4.00 A
